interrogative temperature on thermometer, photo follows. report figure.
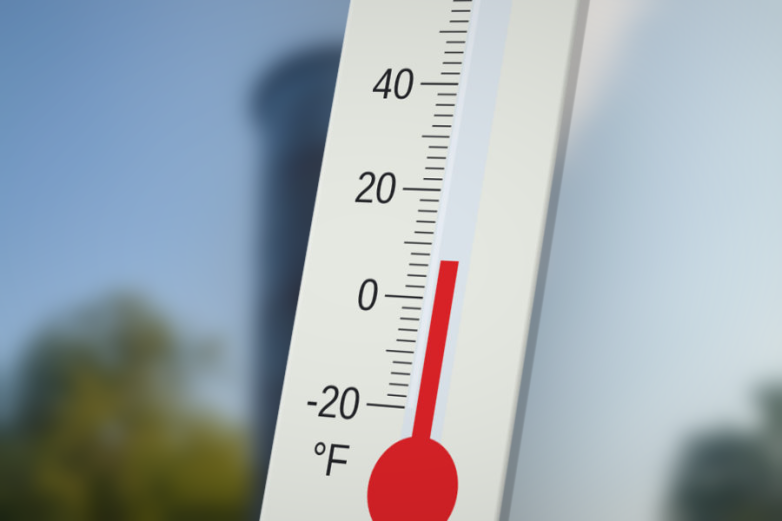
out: 7 °F
